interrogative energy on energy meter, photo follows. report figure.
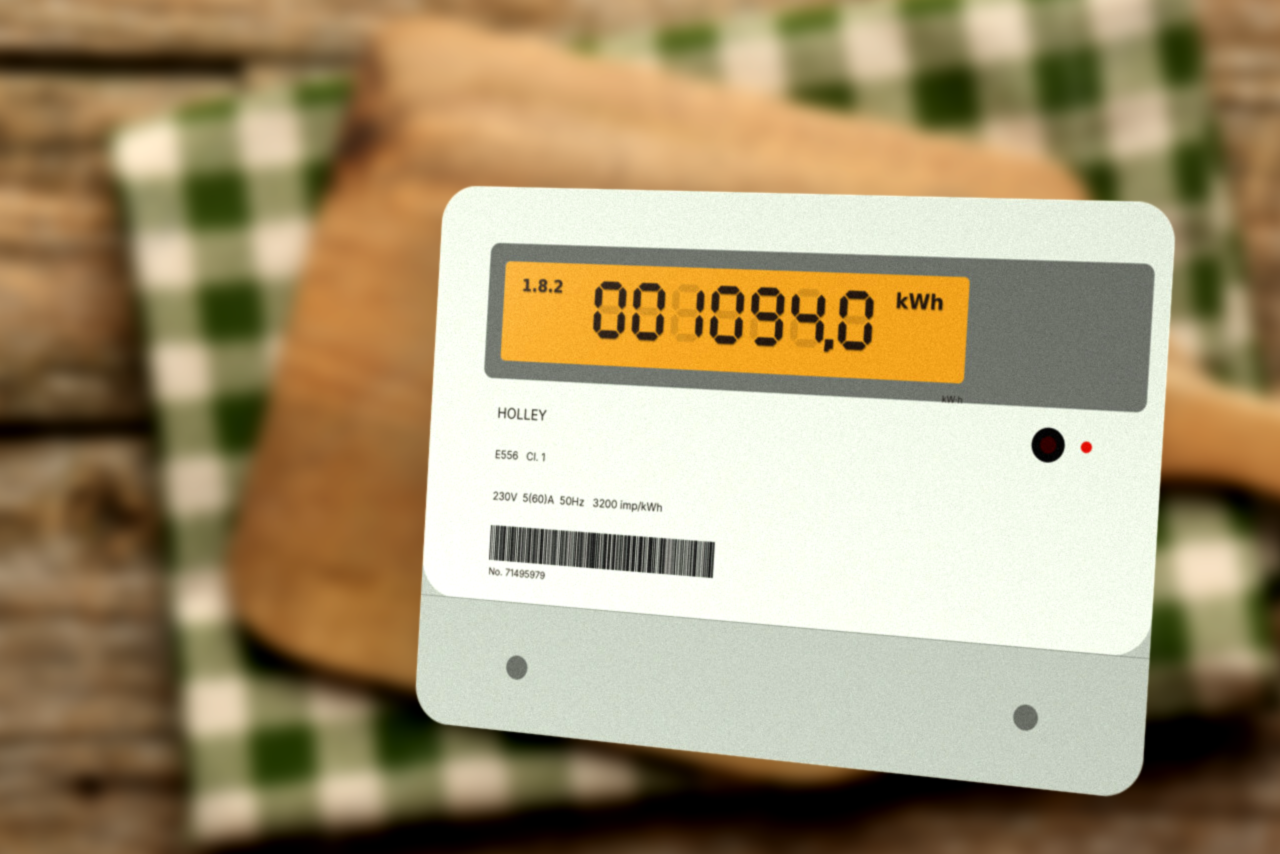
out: 1094.0 kWh
